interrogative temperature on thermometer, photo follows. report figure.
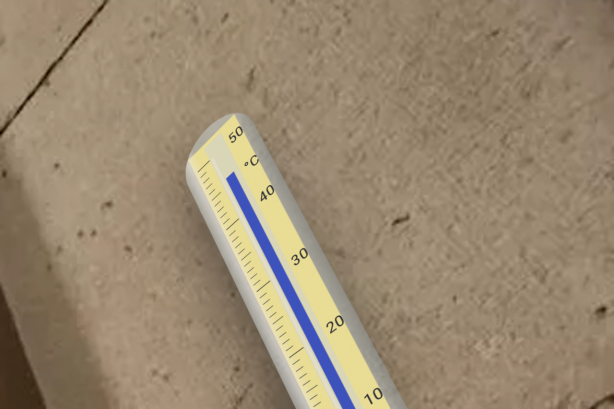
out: 46 °C
